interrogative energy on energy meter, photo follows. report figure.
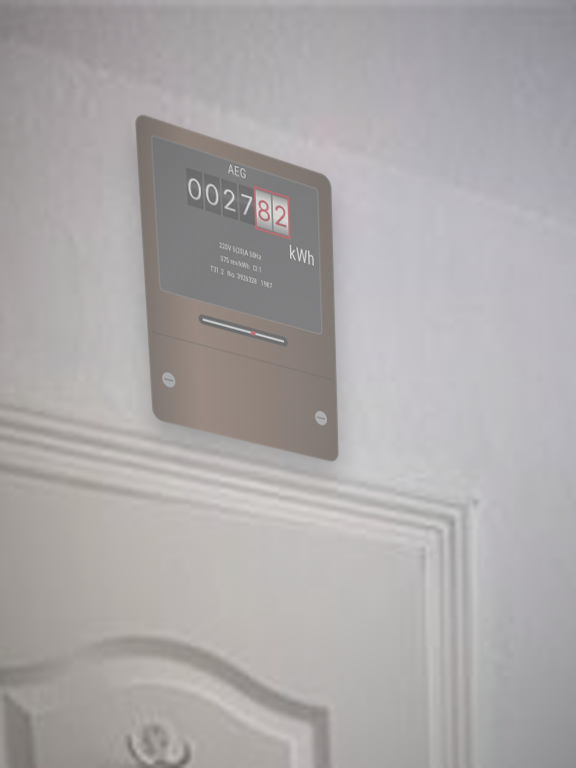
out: 27.82 kWh
